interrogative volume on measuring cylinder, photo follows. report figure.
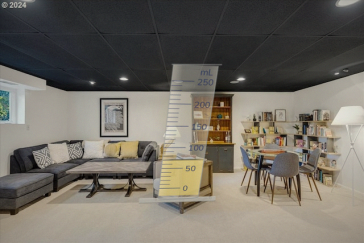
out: 70 mL
